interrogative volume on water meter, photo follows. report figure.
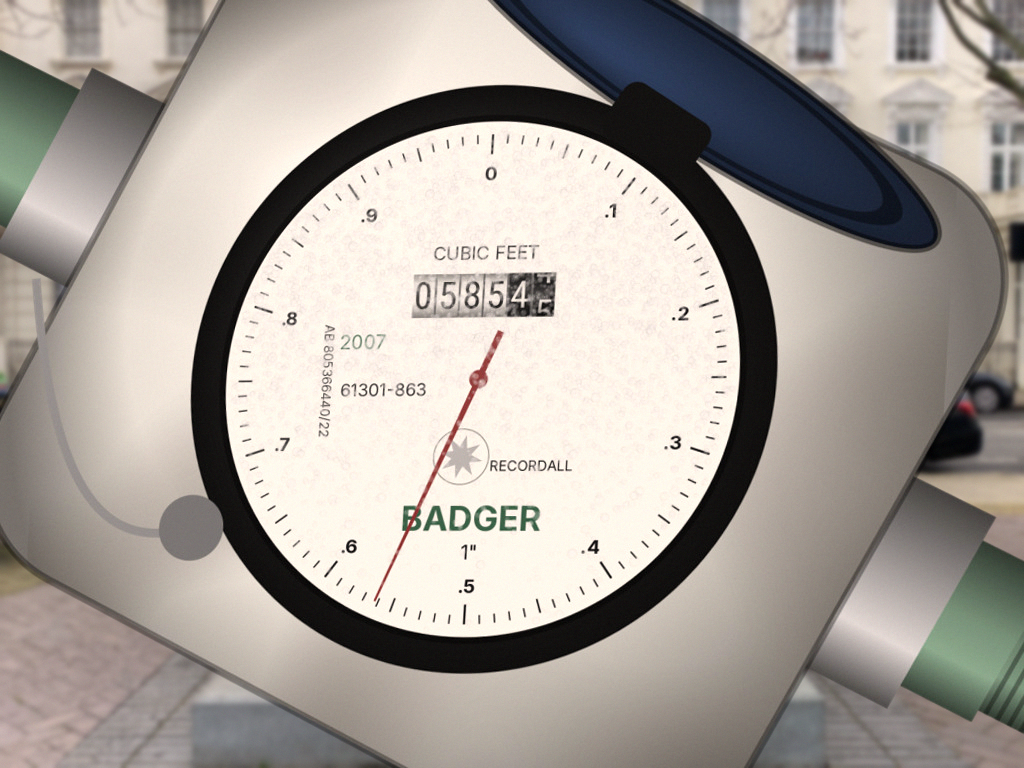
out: 58544.56 ft³
